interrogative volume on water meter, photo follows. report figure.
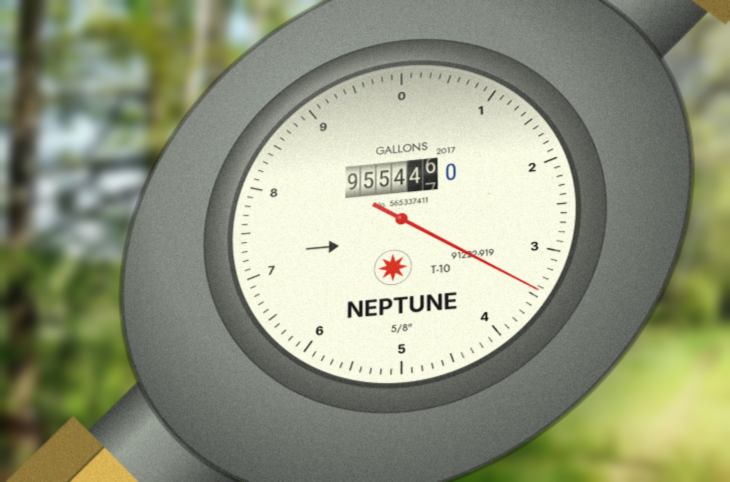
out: 9554463.4 gal
